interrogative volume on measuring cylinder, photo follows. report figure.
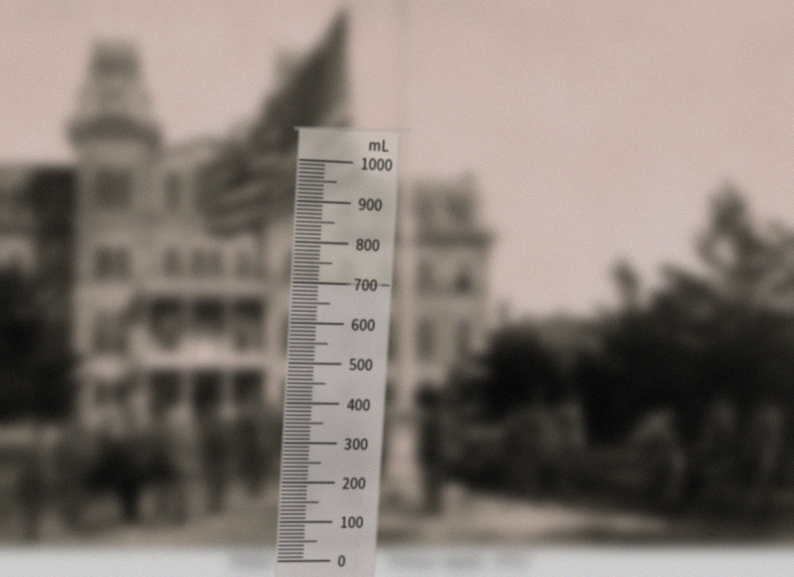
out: 700 mL
